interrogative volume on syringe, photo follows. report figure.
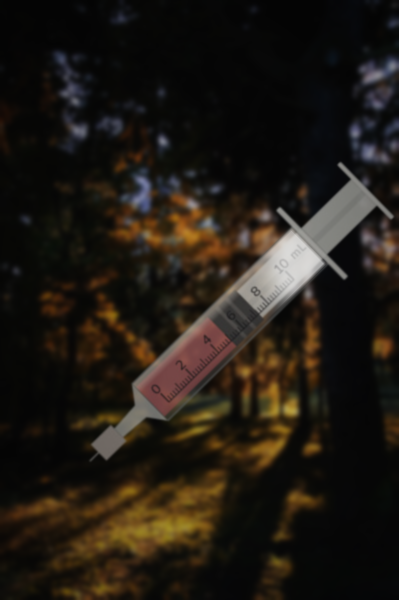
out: 5 mL
